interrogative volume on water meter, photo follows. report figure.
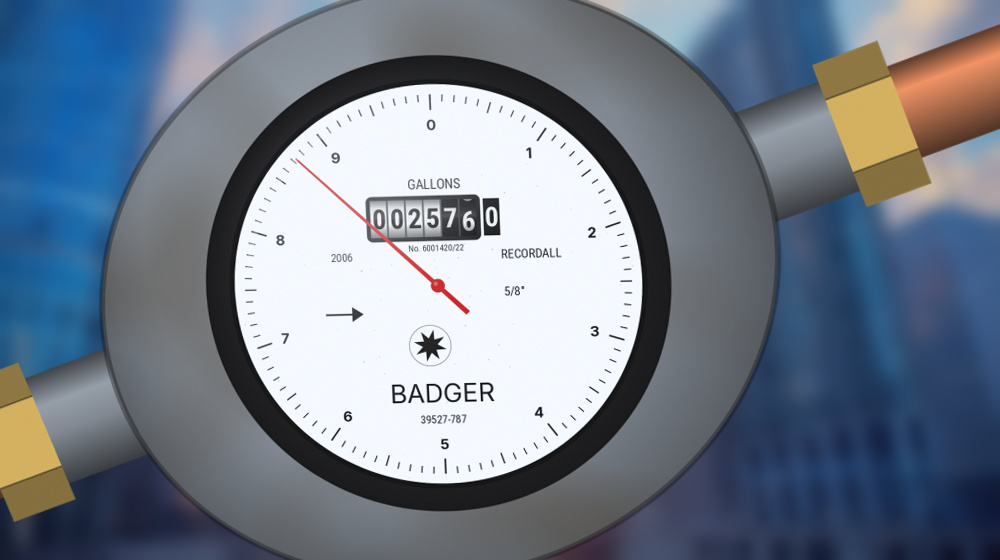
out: 25758.7 gal
